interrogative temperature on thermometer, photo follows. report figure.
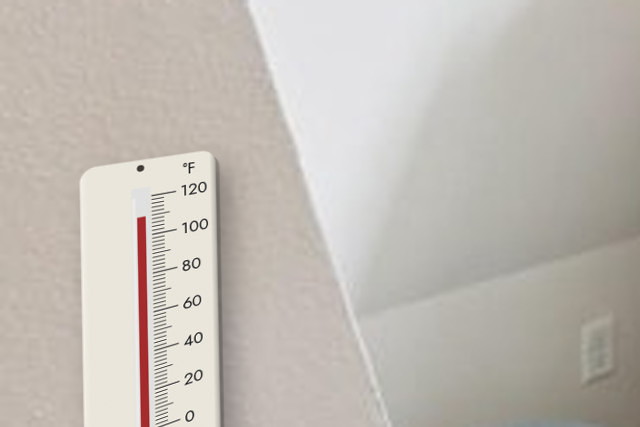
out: 110 °F
